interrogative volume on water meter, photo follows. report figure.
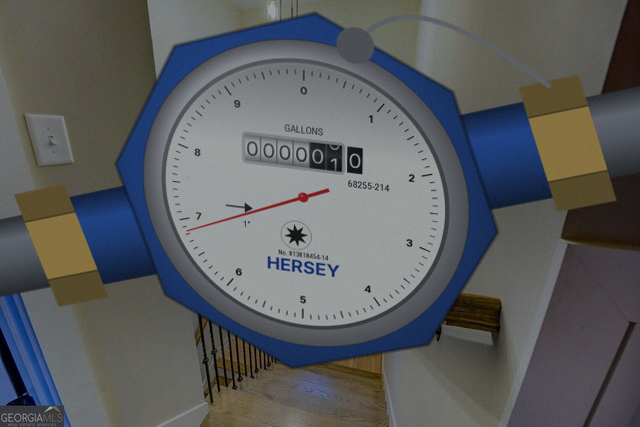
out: 6.8 gal
